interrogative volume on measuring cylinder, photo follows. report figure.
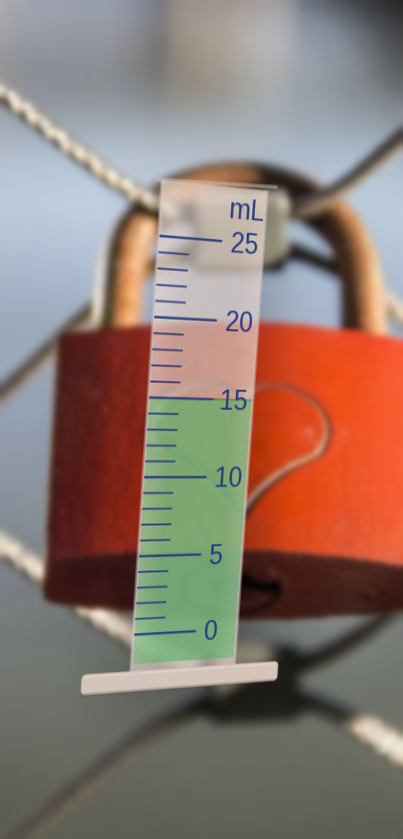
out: 15 mL
